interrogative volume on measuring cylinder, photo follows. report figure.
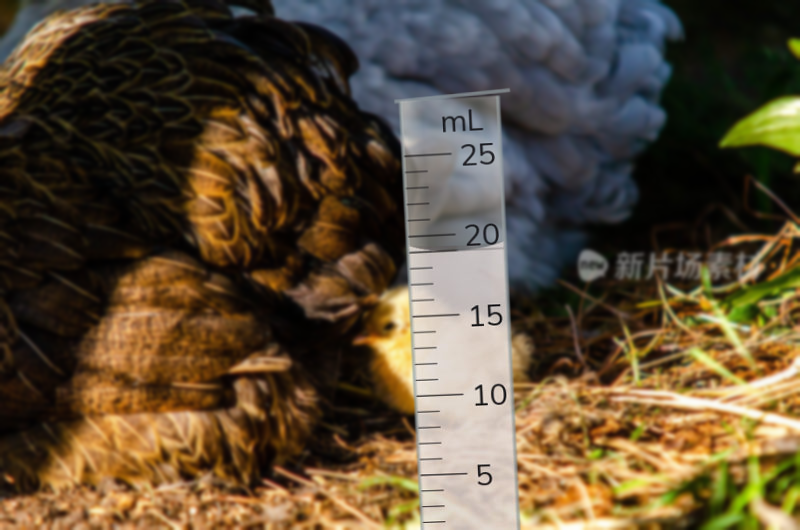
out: 19 mL
